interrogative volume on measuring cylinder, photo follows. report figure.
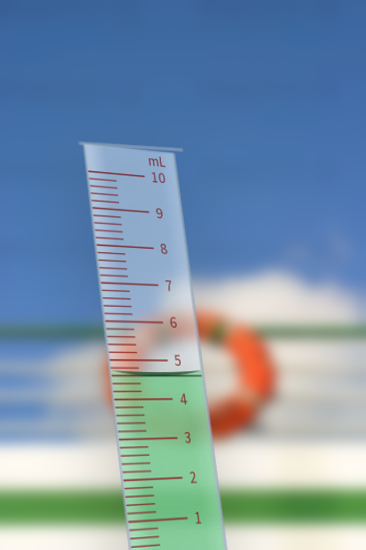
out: 4.6 mL
